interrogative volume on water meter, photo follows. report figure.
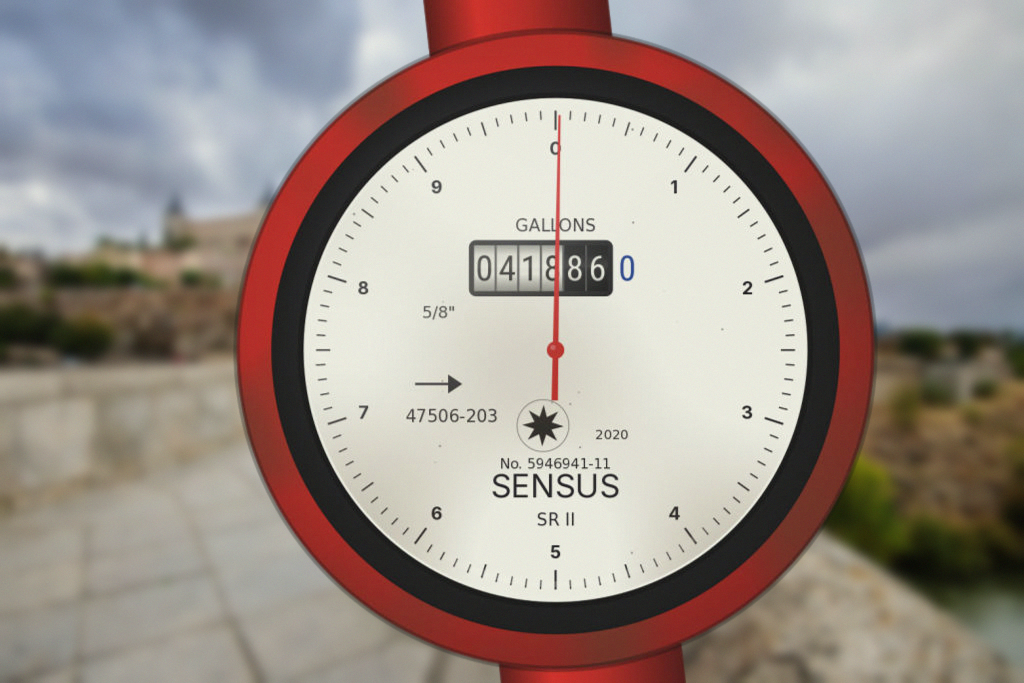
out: 418860.0 gal
